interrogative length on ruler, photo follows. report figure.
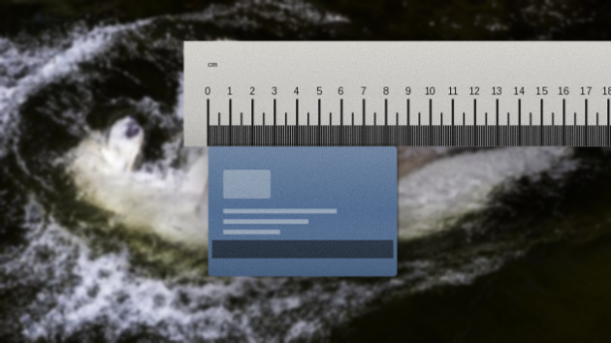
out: 8.5 cm
